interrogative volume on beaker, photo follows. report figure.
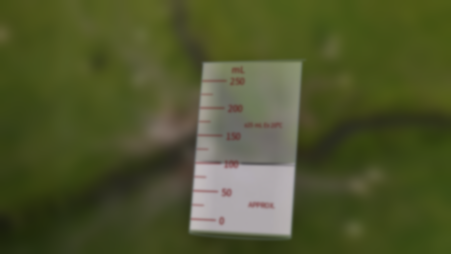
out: 100 mL
